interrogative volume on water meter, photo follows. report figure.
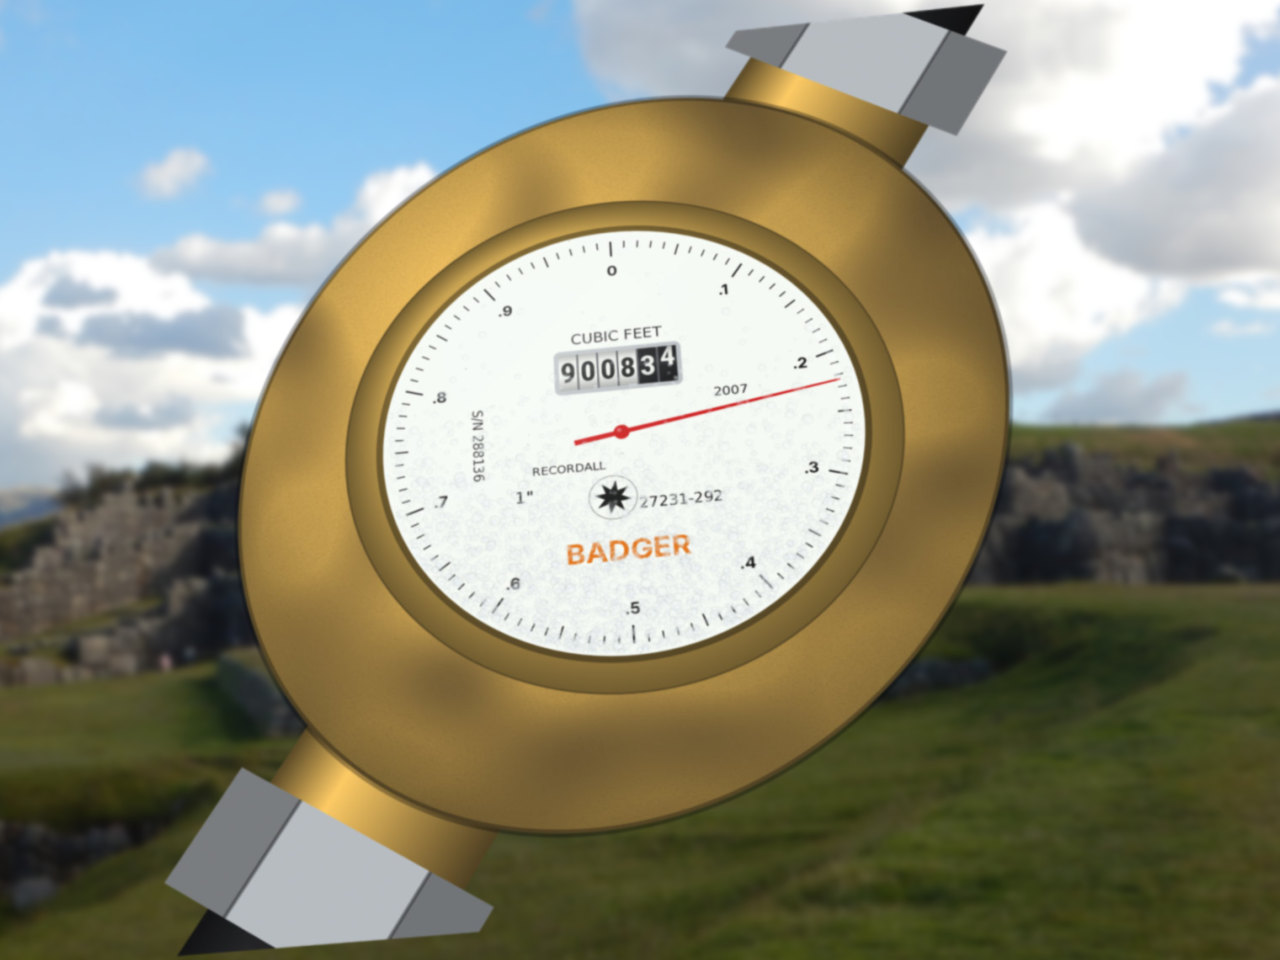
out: 900834.22 ft³
